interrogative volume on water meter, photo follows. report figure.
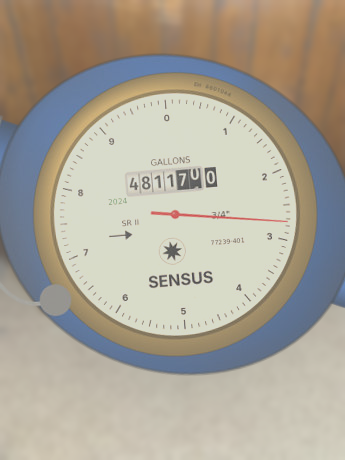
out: 4811702.7 gal
